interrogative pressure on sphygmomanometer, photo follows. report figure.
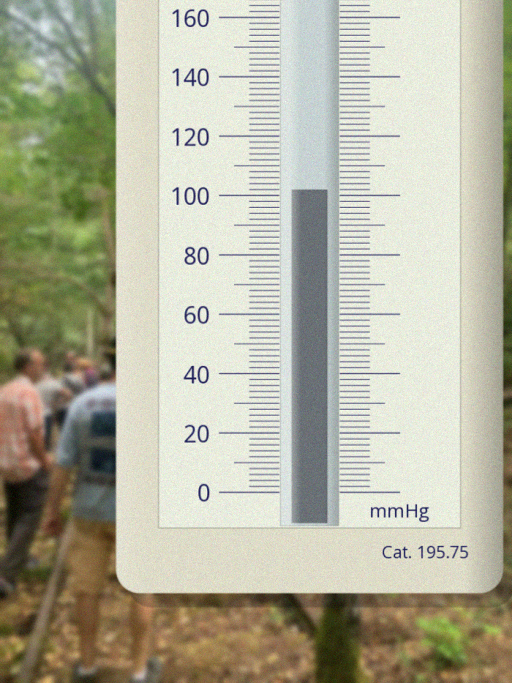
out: 102 mmHg
